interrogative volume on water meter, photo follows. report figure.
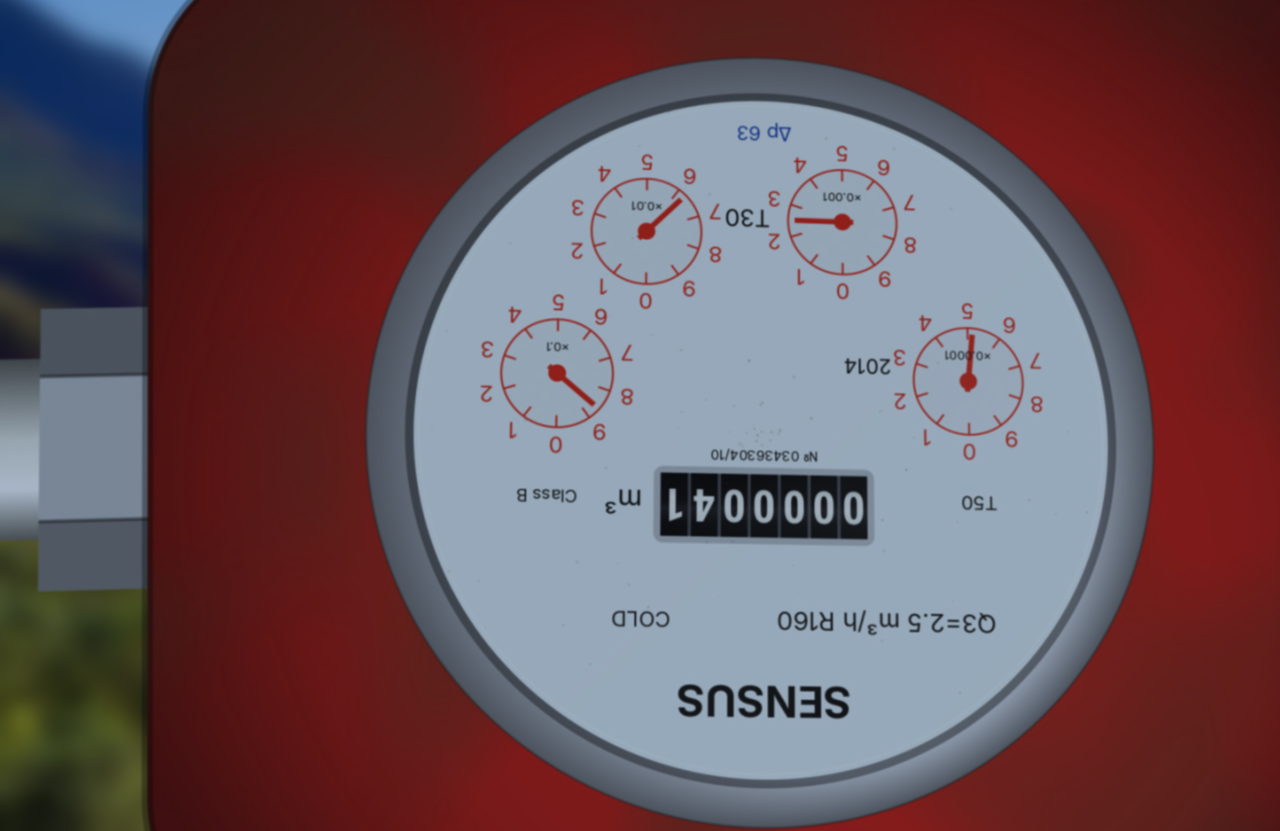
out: 41.8625 m³
